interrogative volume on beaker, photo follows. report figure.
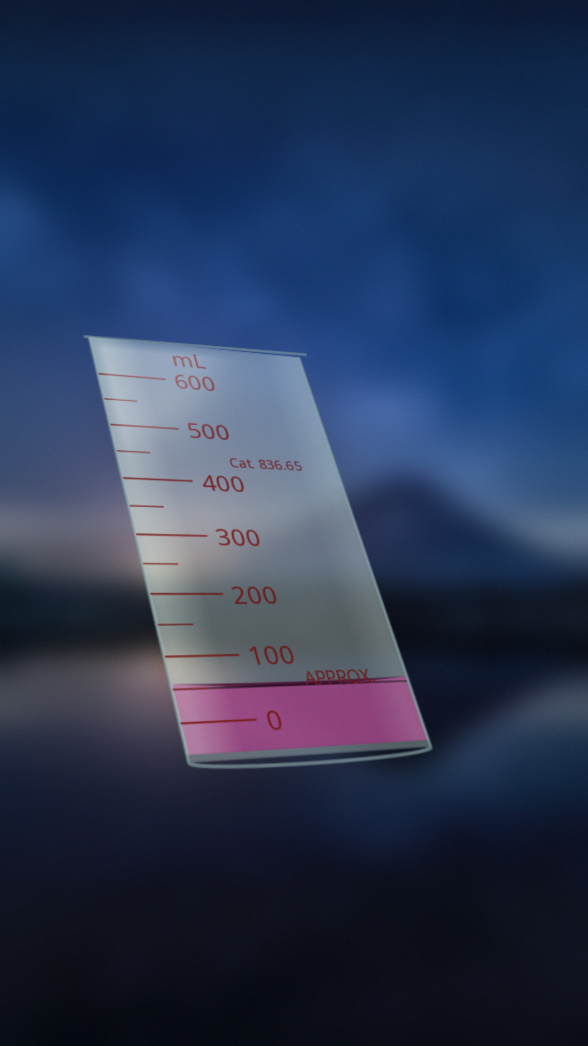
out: 50 mL
